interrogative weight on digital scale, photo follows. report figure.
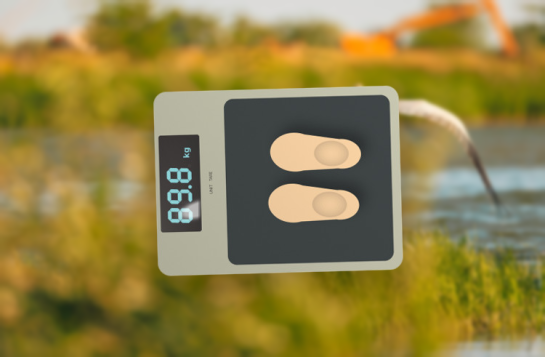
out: 89.8 kg
